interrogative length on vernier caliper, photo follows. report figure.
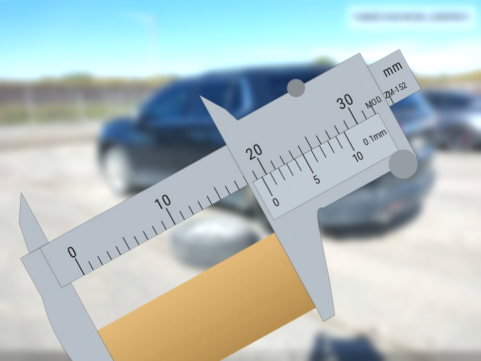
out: 19.5 mm
